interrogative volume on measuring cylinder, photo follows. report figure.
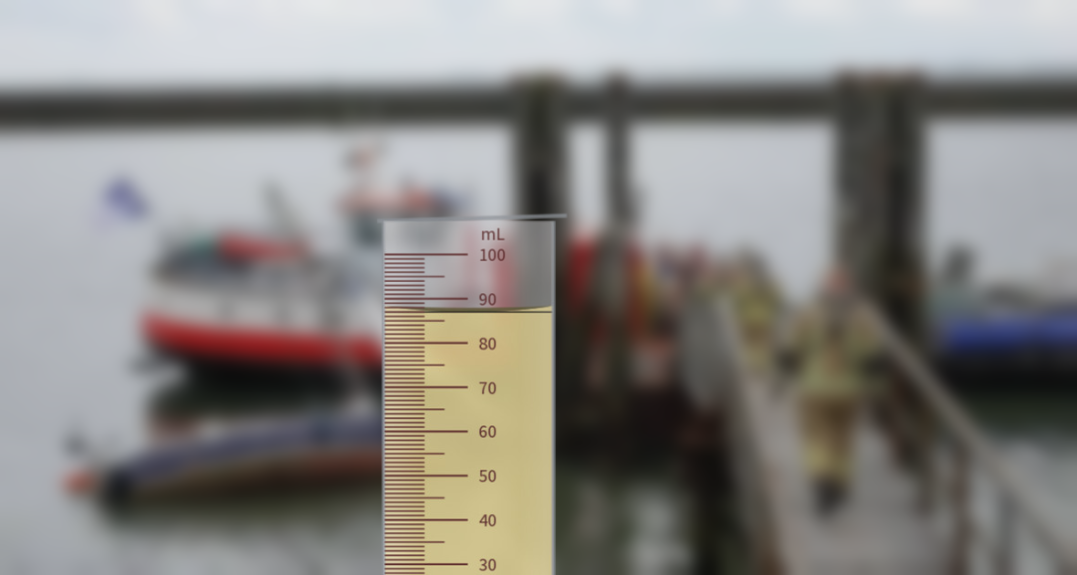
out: 87 mL
